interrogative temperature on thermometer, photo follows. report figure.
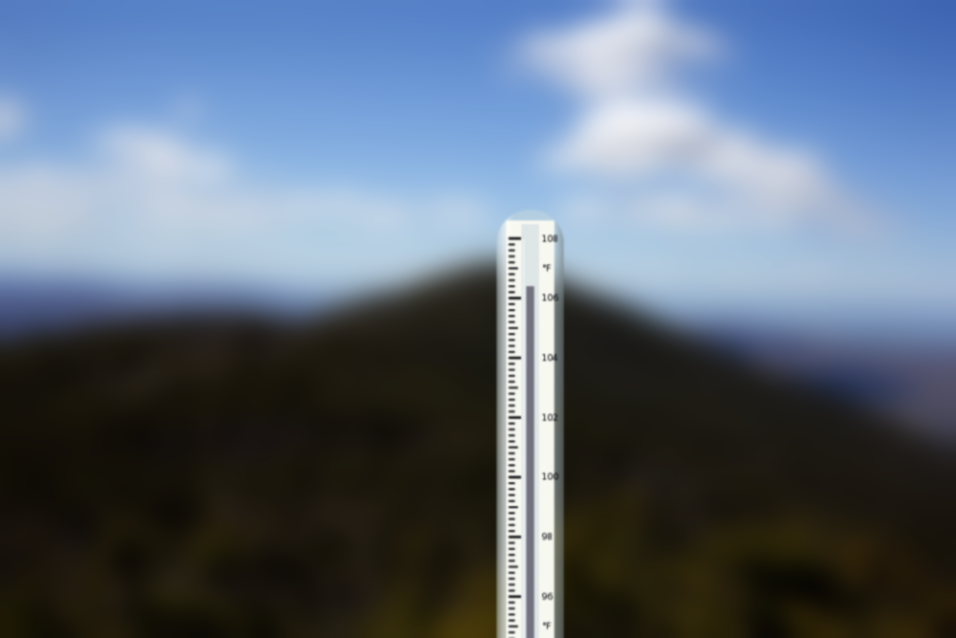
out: 106.4 °F
